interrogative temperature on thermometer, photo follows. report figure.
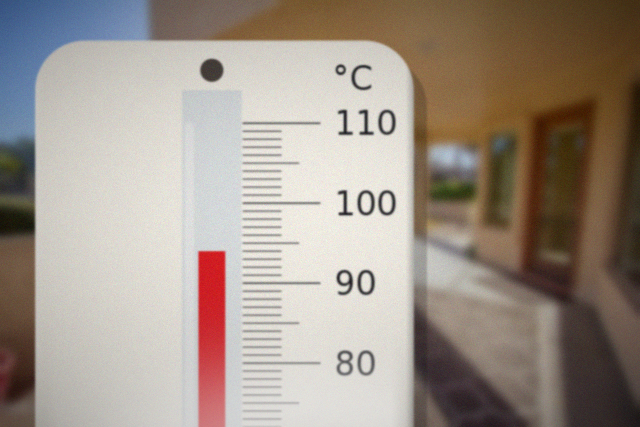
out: 94 °C
